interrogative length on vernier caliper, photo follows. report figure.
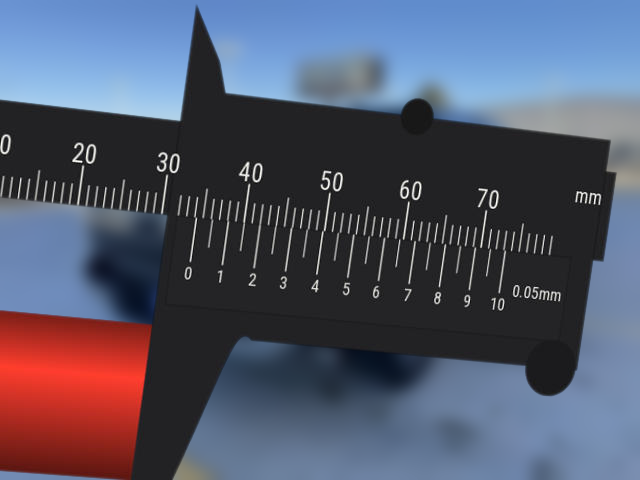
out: 34.2 mm
